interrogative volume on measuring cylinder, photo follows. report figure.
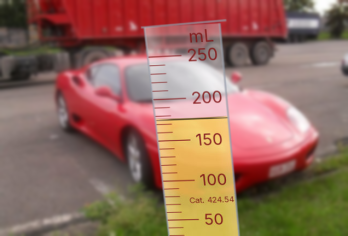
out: 175 mL
